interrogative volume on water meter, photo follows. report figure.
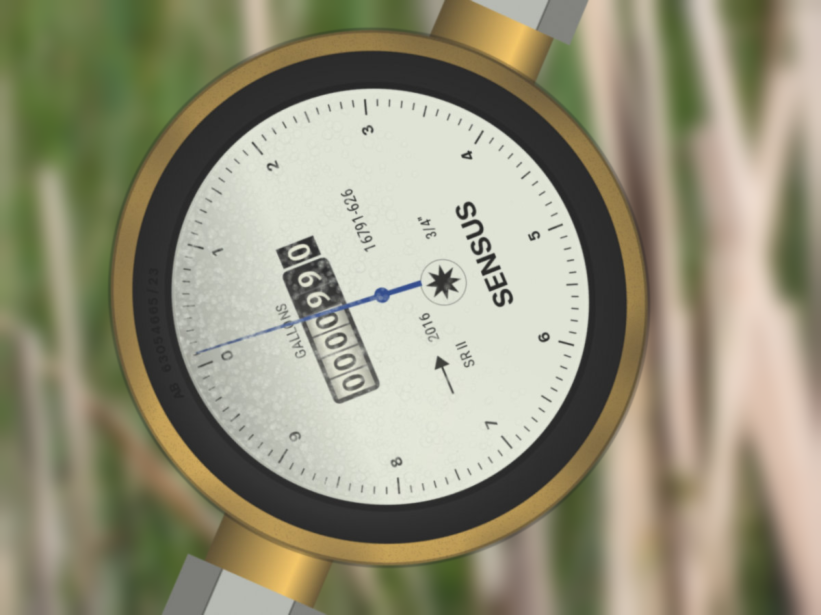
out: 990.1 gal
